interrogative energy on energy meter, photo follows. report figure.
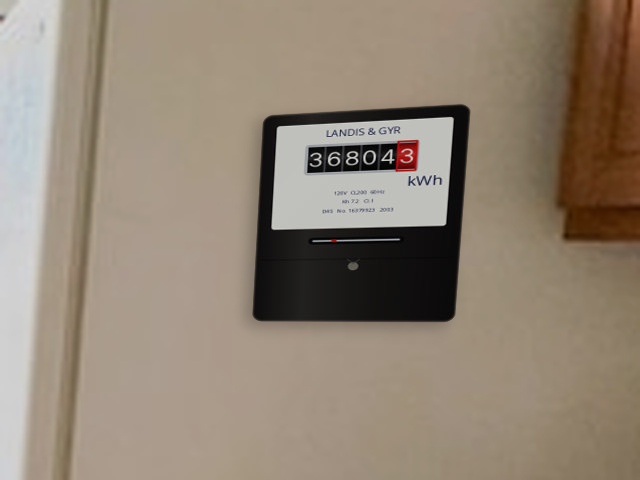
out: 36804.3 kWh
